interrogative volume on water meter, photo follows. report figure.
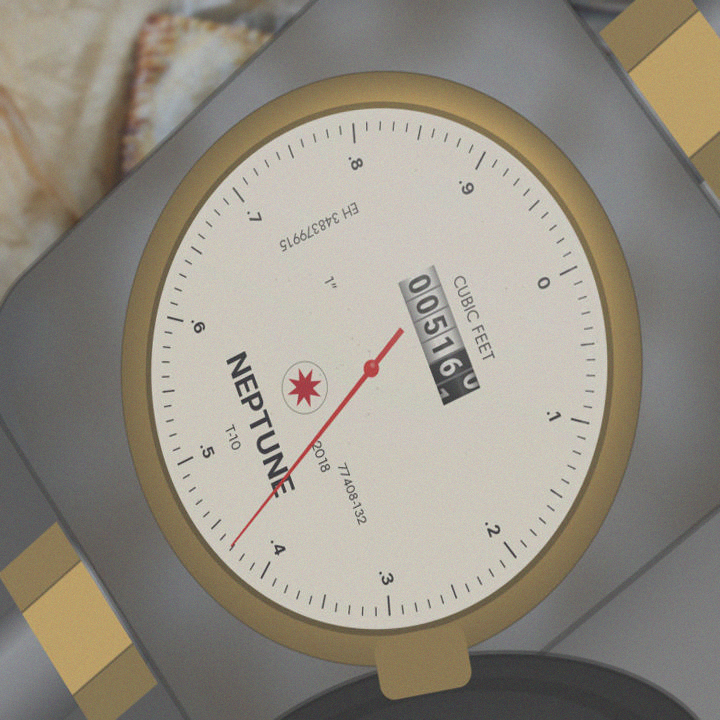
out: 5160.43 ft³
